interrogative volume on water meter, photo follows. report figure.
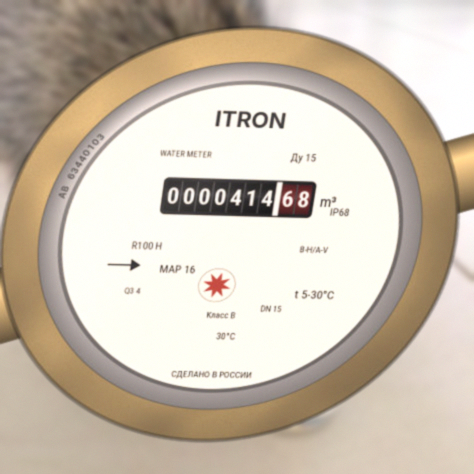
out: 414.68 m³
